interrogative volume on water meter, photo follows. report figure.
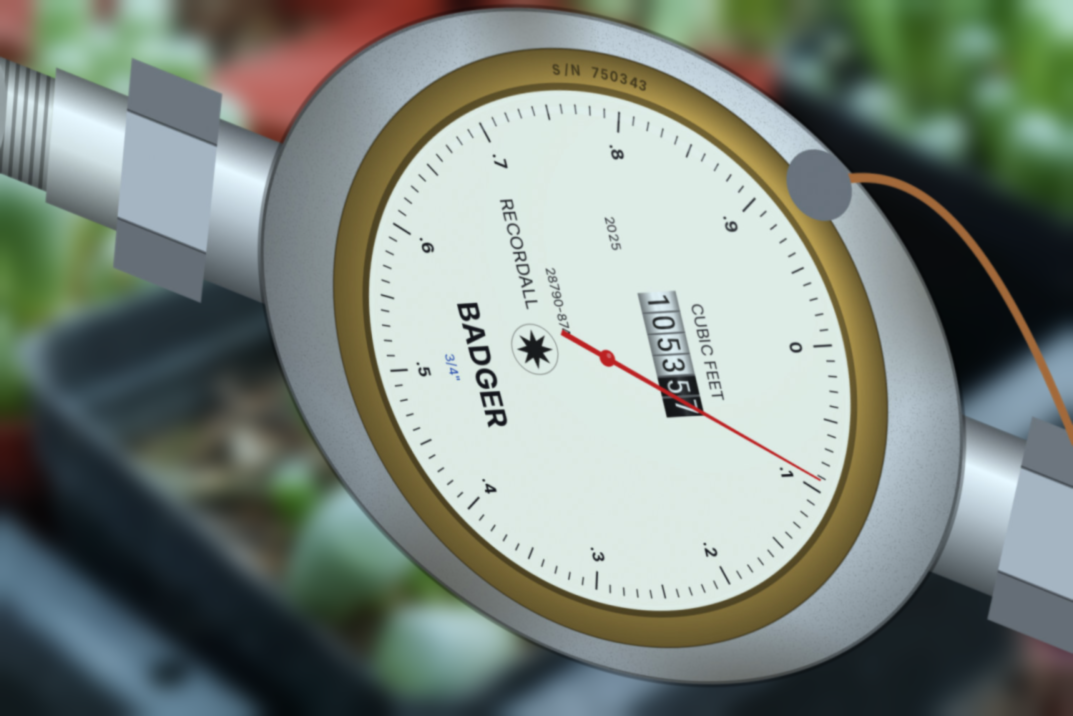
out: 105357.09 ft³
